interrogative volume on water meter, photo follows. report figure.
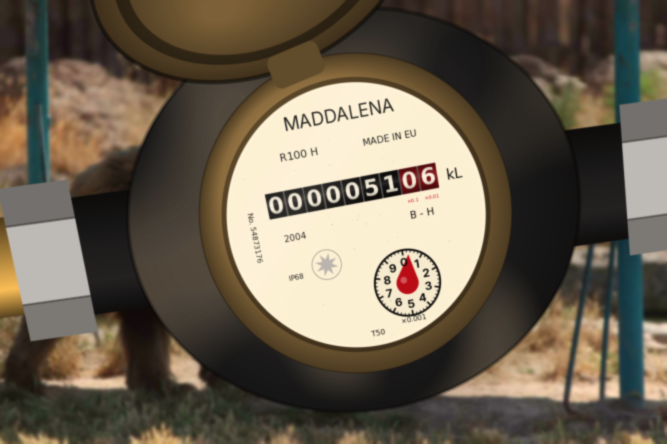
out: 51.060 kL
